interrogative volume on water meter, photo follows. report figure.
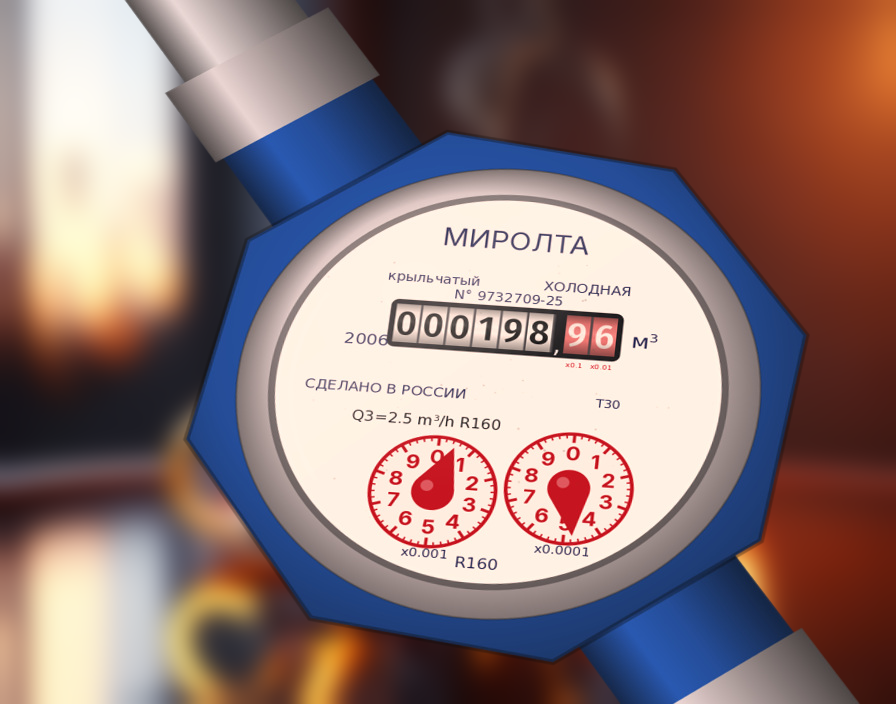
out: 198.9604 m³
